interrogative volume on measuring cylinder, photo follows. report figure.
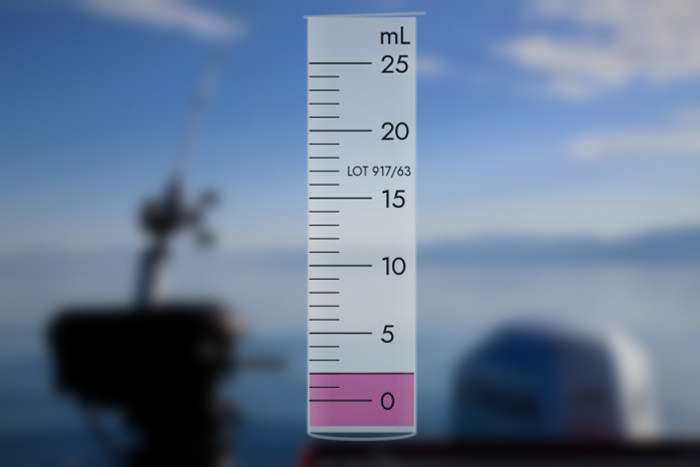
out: 2 mL
